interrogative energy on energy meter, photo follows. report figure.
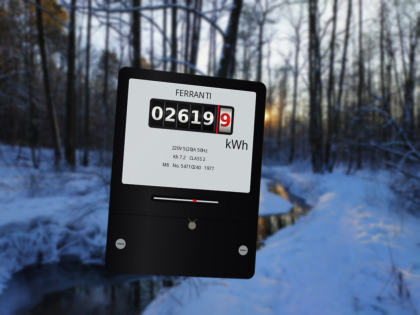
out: 2619.9 kWh
